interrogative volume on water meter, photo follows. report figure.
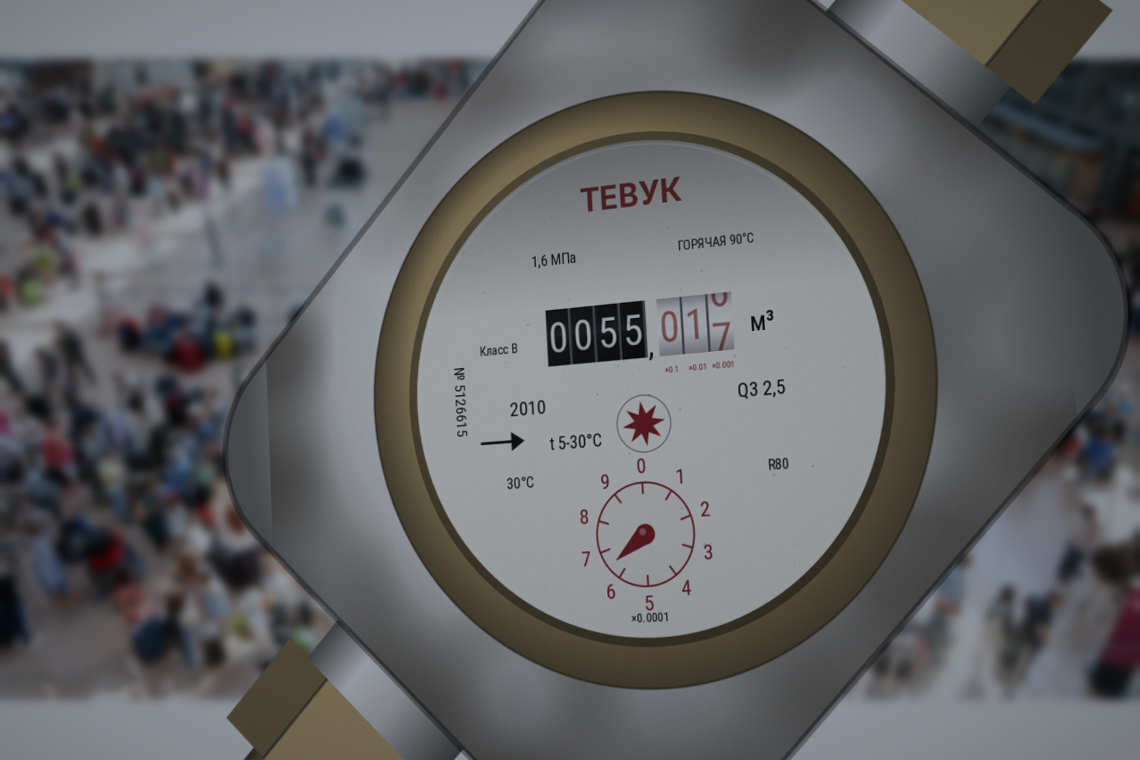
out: 55.0166 m³
